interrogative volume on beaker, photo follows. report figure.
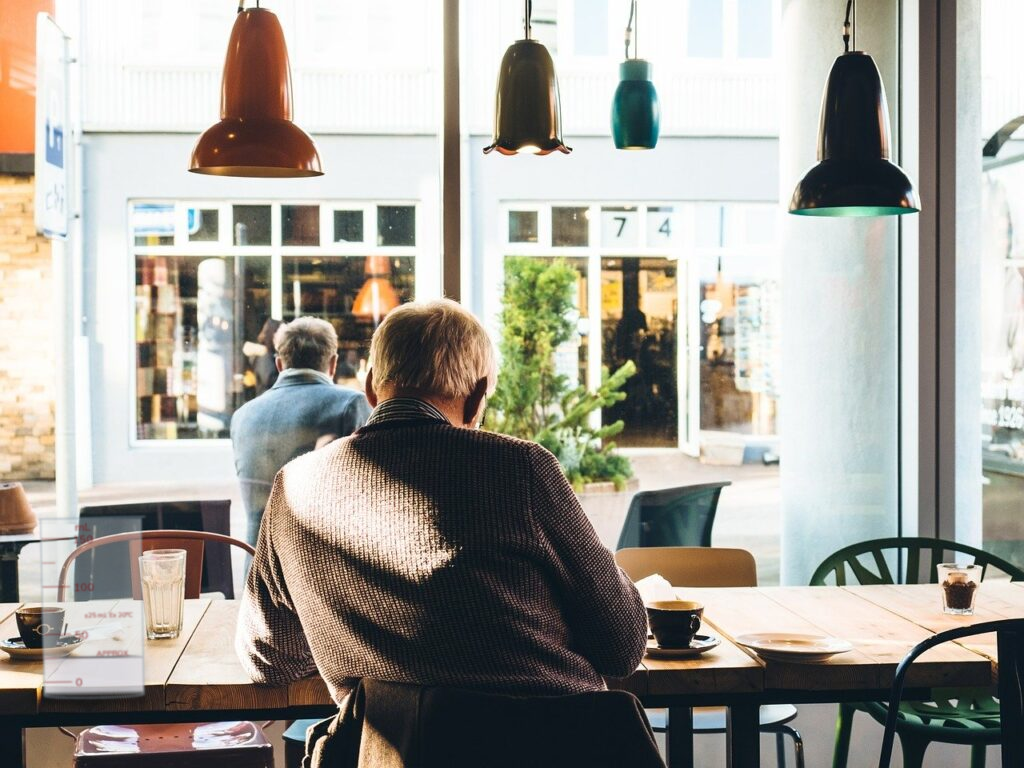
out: 25 mL
